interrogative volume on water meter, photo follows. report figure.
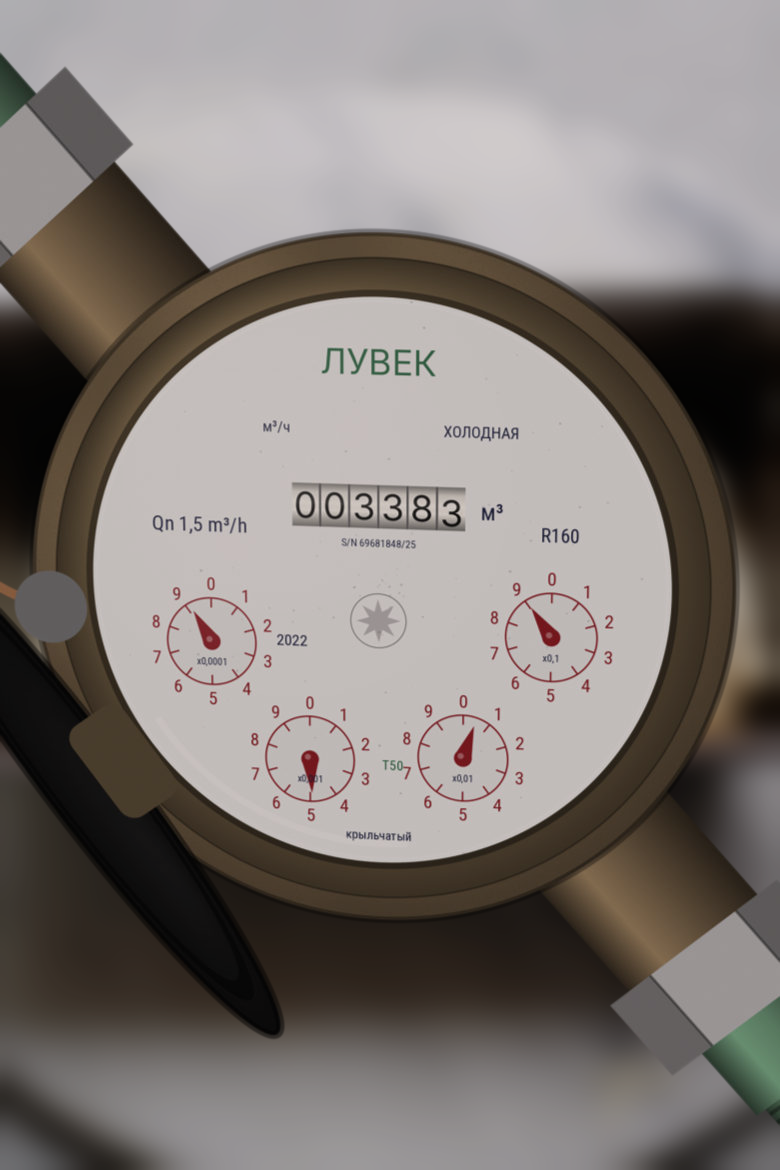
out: 3382.9049 m³
